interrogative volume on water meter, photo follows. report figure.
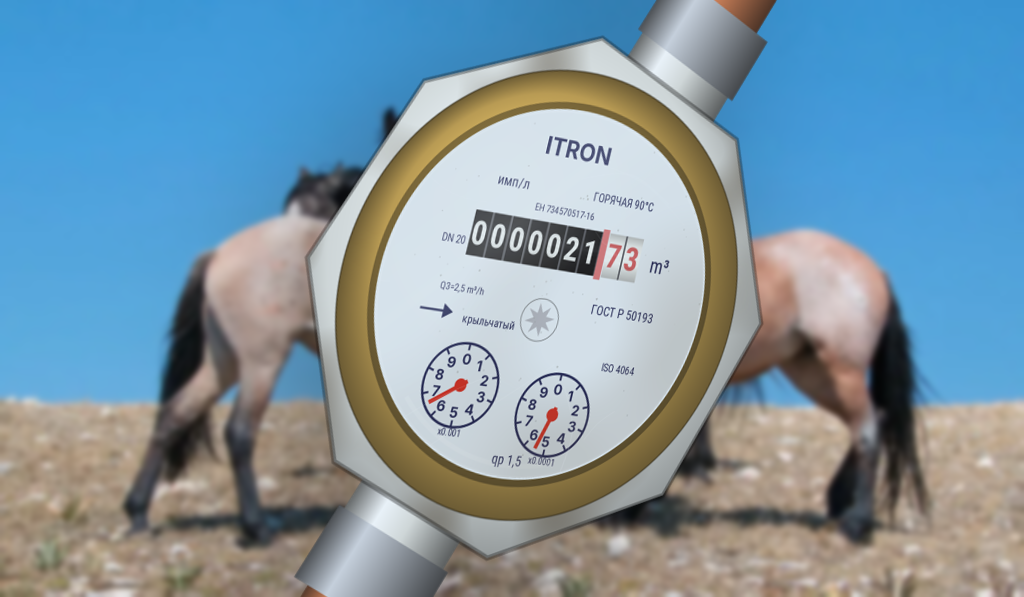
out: 21.7365 m³
